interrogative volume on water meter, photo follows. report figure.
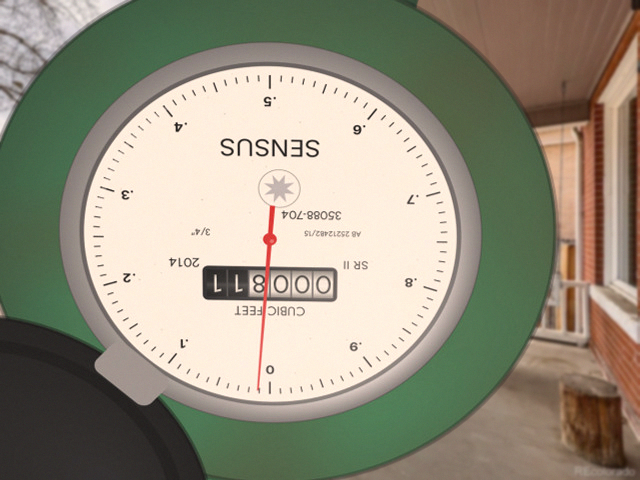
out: 811.01 ft³
